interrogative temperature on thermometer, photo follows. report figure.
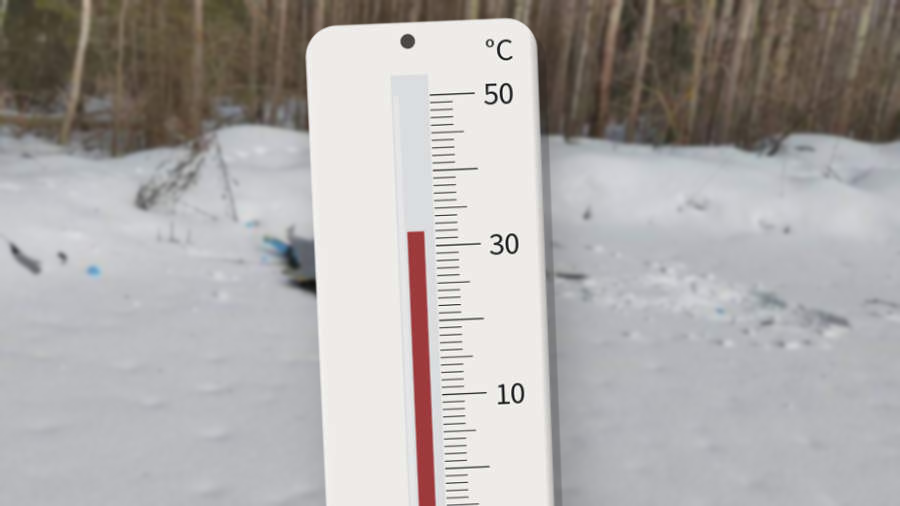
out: 32 °C
